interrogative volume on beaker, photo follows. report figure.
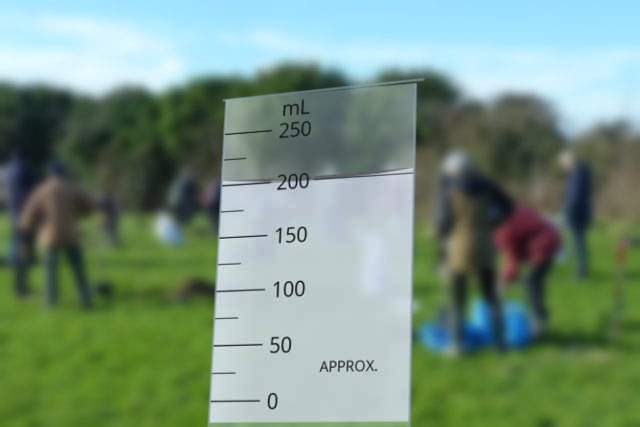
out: 200 mL
